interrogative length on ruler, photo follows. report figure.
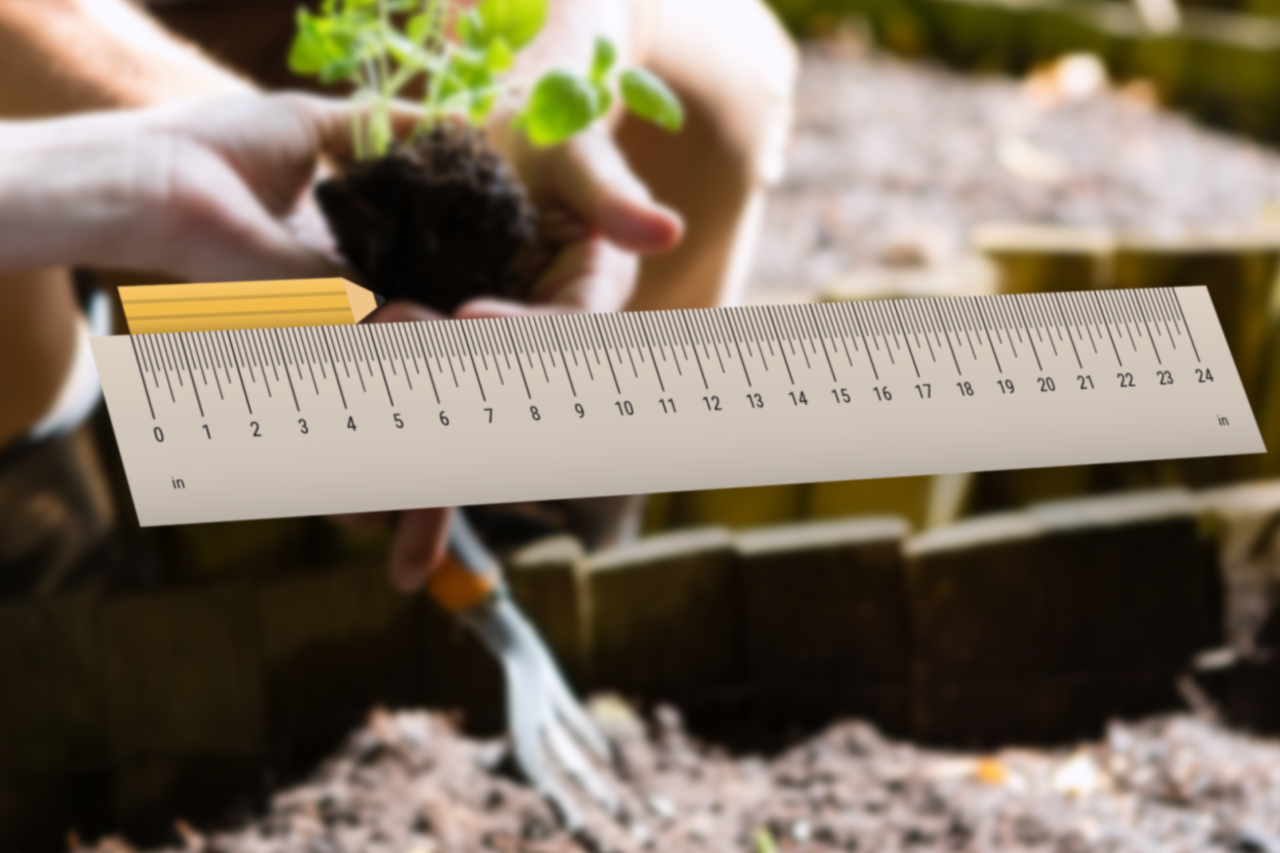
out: 5.5 in
